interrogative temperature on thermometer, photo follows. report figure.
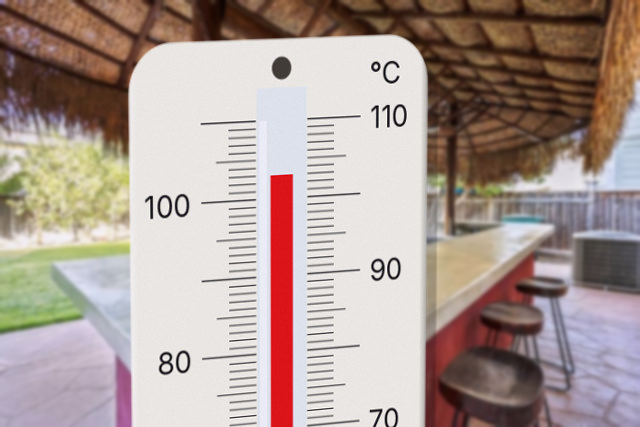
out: 103 °C
